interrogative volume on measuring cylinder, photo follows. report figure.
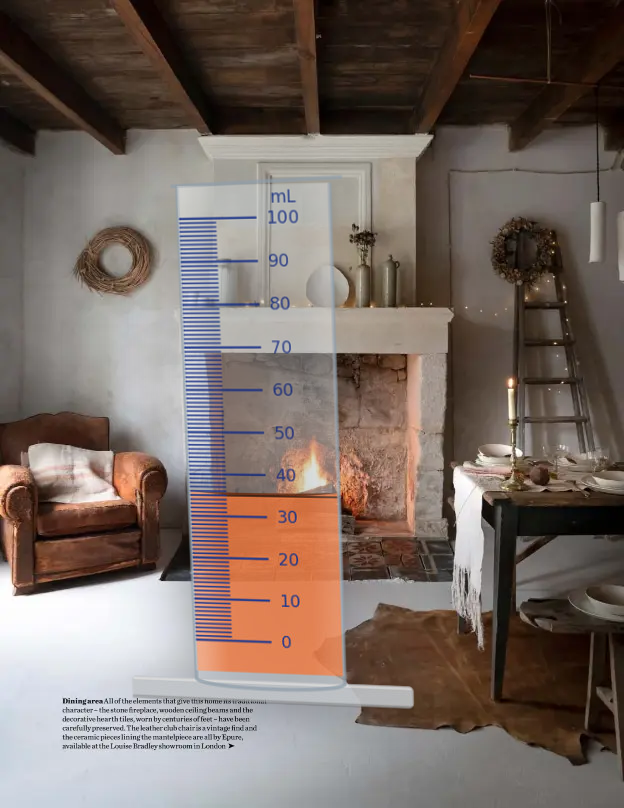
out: 35 mL
